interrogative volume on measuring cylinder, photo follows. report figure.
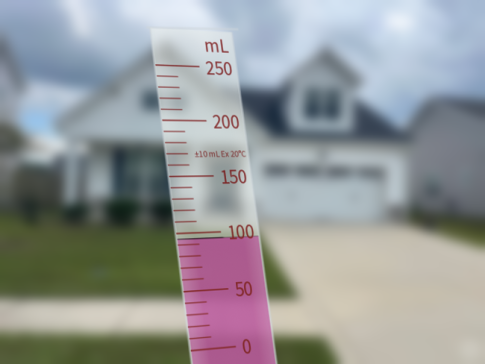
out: 95 mL
